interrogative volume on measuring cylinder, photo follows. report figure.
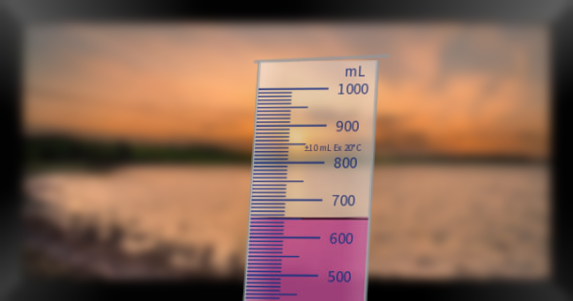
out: 650 mL
